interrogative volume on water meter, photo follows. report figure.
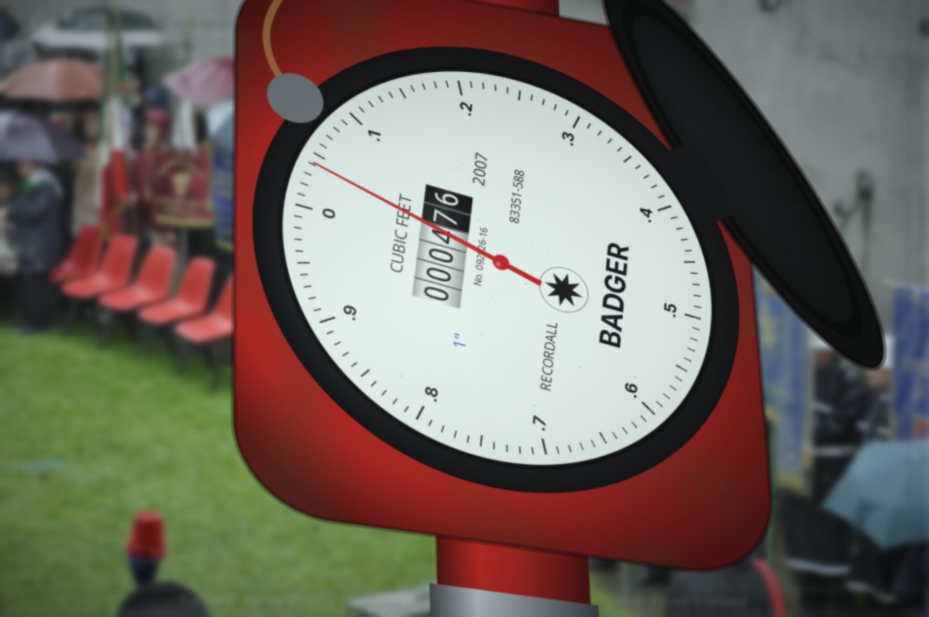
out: 476.04 ft³
